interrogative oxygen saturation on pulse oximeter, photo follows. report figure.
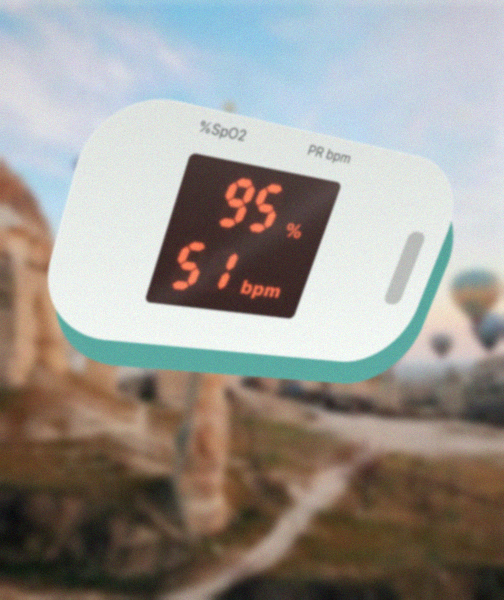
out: 95 %
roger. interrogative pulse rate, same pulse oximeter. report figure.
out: 51 bpm
